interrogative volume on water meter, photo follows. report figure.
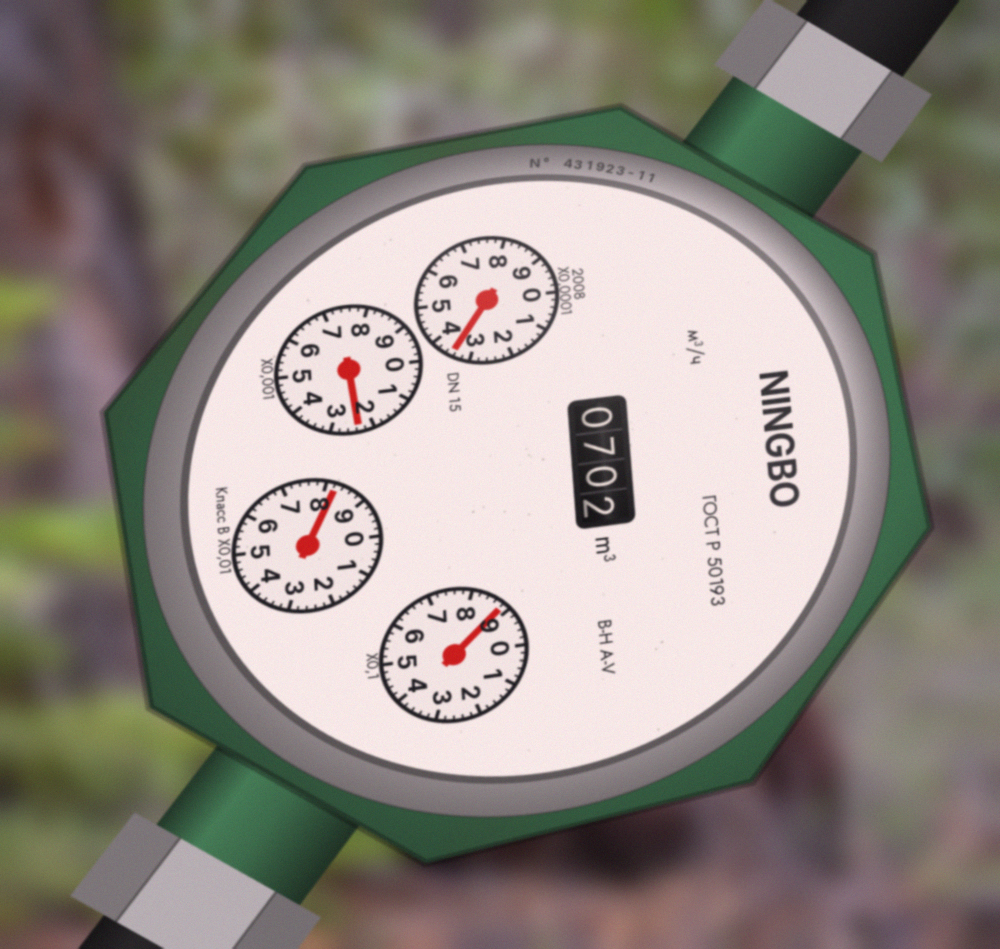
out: 701.8823 m³
